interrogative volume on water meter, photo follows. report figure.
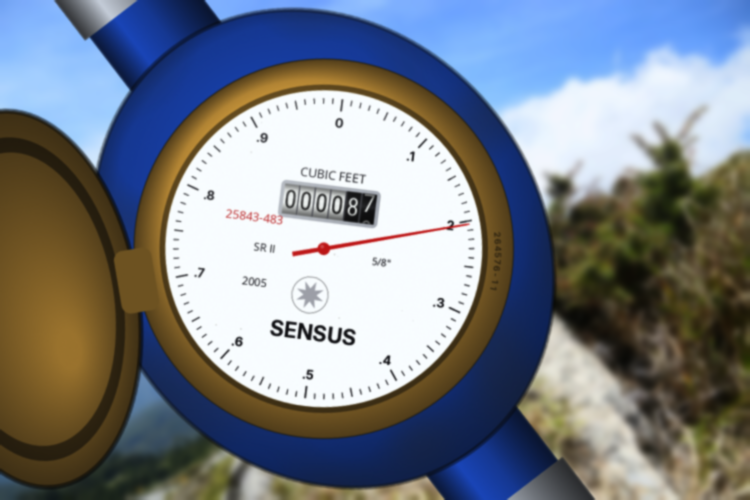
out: 87.20 ft³
